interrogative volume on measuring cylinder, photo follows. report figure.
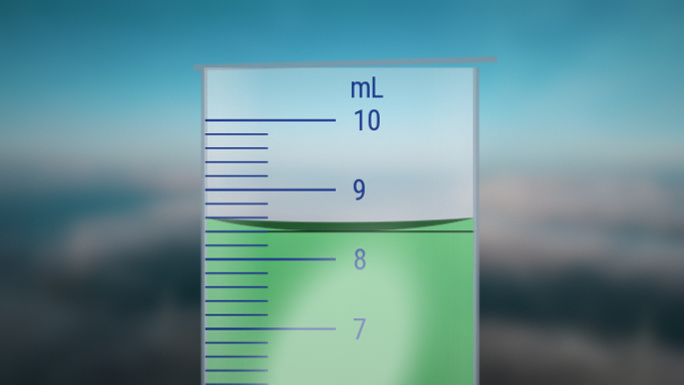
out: 8.4 mL
